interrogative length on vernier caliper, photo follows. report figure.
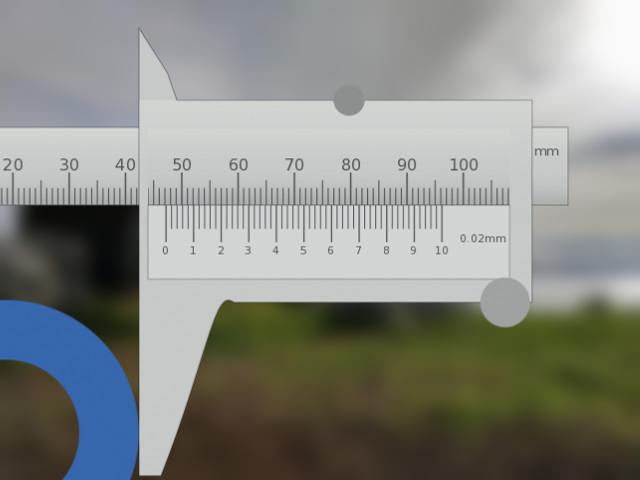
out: 47.2 mm
